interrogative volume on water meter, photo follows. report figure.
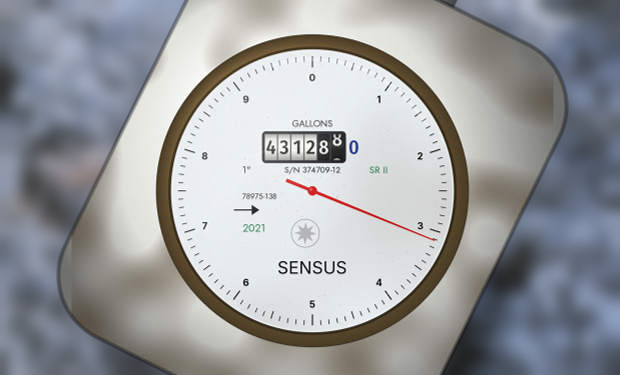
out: 4312883.1 gal
